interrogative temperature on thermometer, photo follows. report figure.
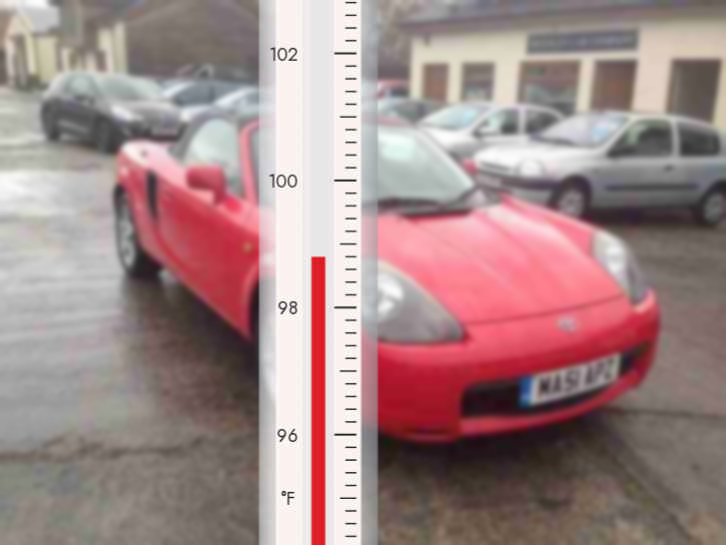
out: 98.8 °F
